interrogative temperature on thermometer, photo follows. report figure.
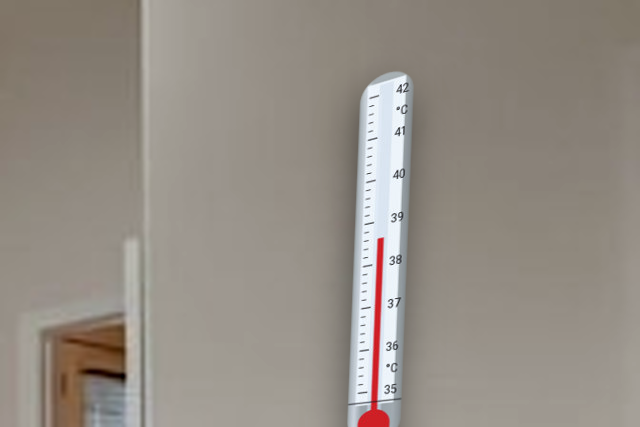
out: 38.6 °C
